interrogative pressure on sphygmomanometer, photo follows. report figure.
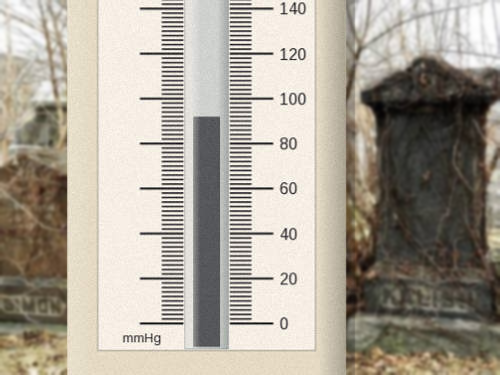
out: 92 mmHg
